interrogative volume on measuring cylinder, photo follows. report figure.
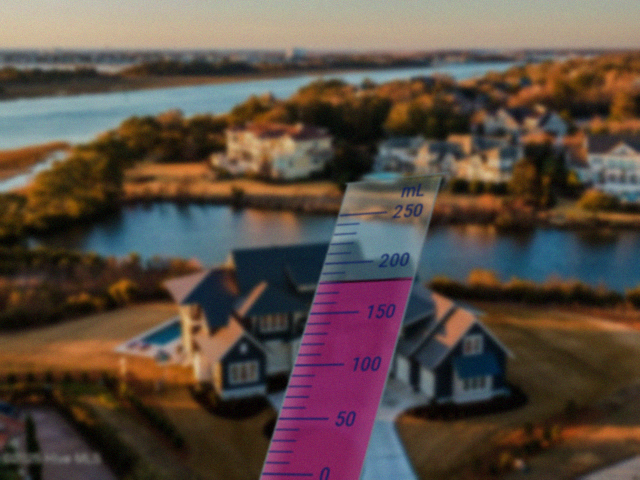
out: 180 mL
